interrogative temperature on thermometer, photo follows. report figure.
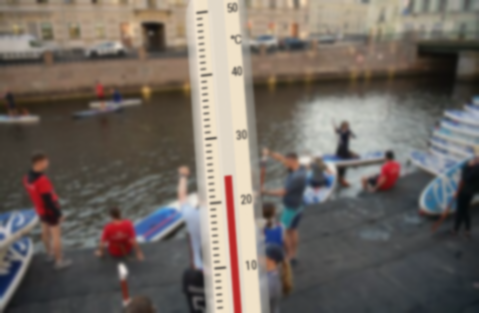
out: 24 °C
